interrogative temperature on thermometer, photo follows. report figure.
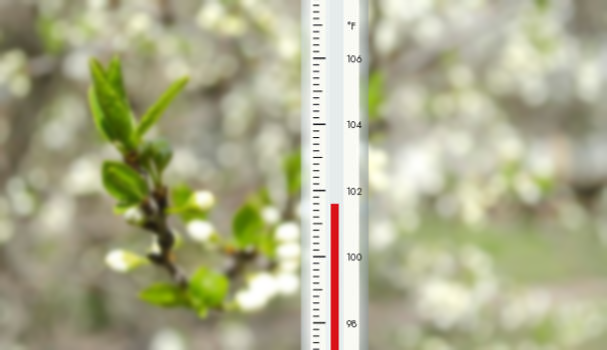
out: 101.6 °F
